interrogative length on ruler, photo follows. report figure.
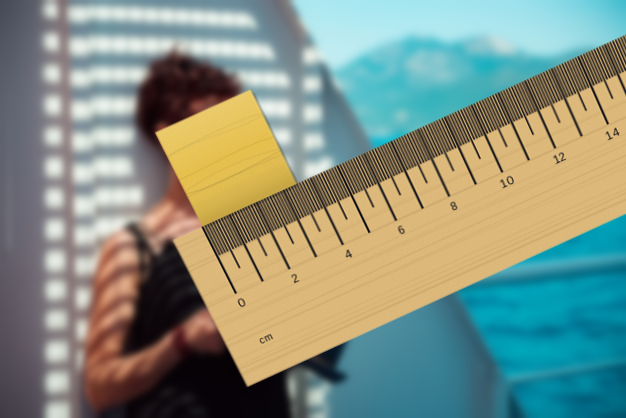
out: 3.5 cm
